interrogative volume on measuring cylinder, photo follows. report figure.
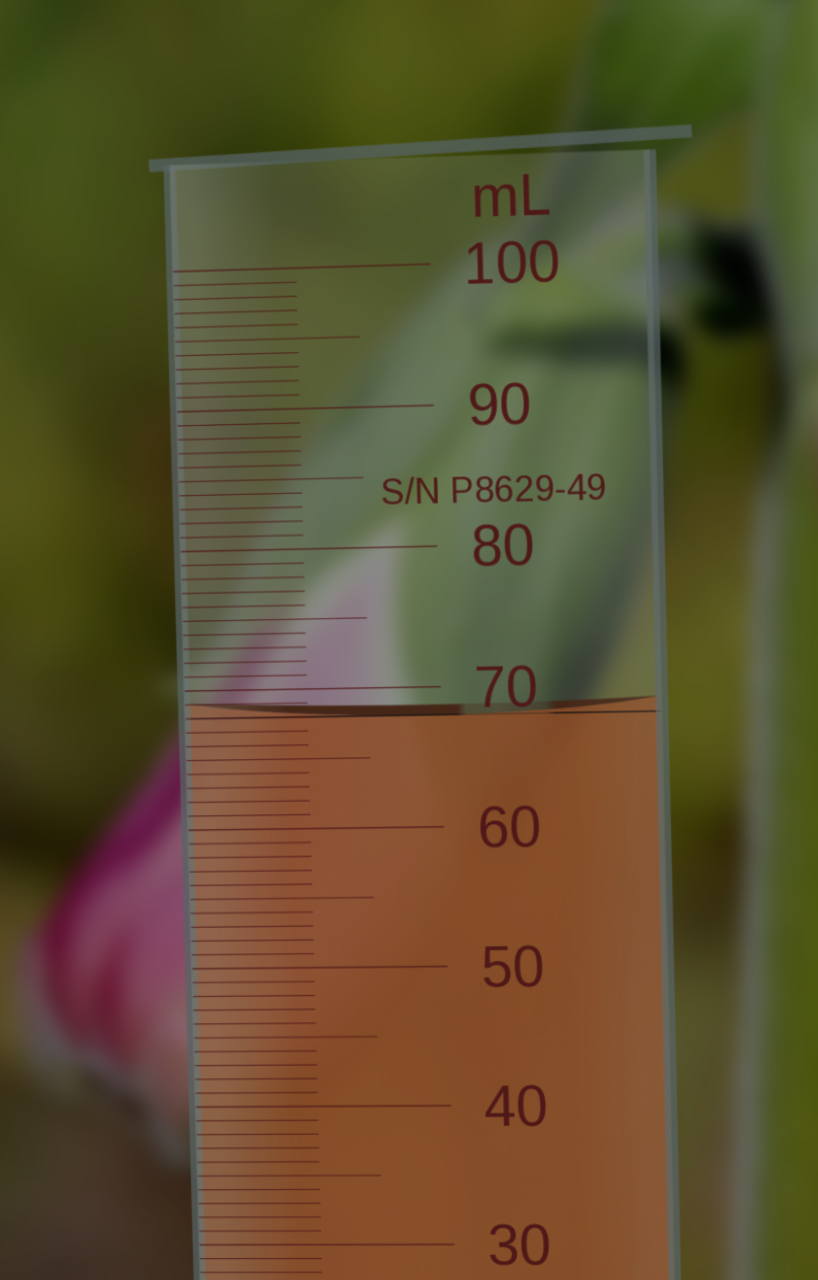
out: 68 mL
